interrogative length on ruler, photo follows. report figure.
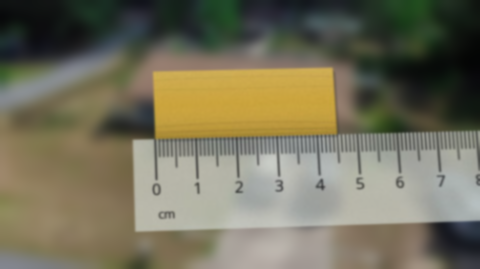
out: 4.5 cm
